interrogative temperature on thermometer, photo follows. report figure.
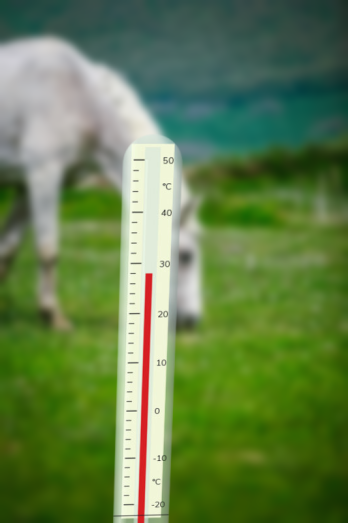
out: 28 °C
